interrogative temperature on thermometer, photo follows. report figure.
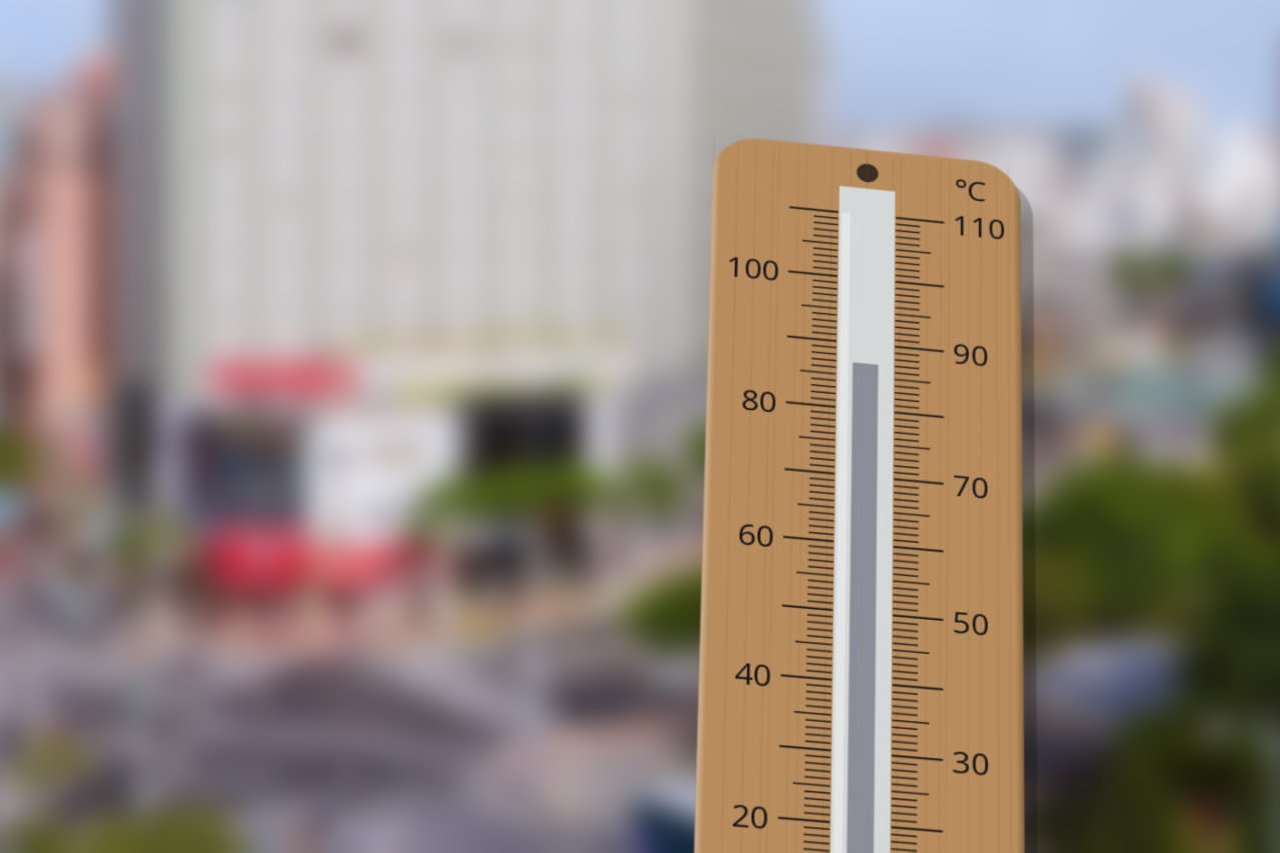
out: 87 °C
